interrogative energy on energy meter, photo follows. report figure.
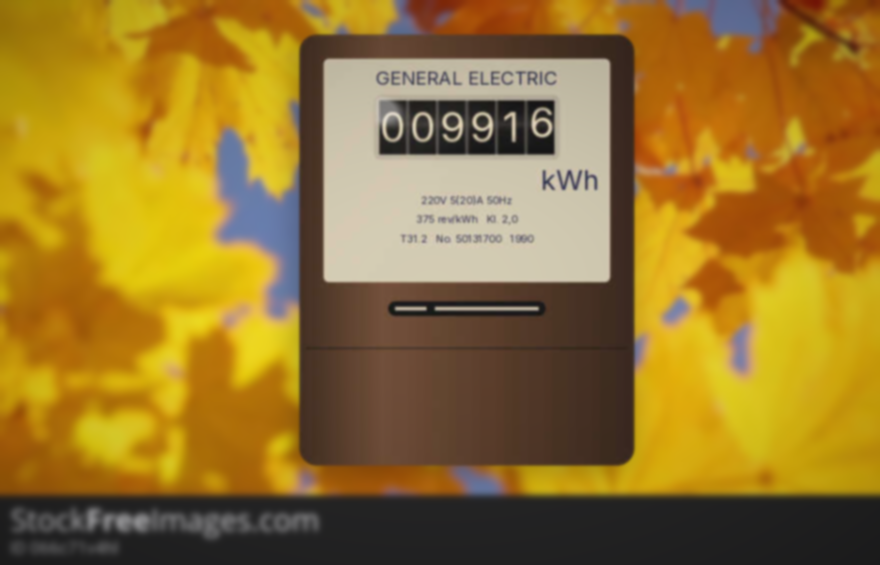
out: 9916 kWh
